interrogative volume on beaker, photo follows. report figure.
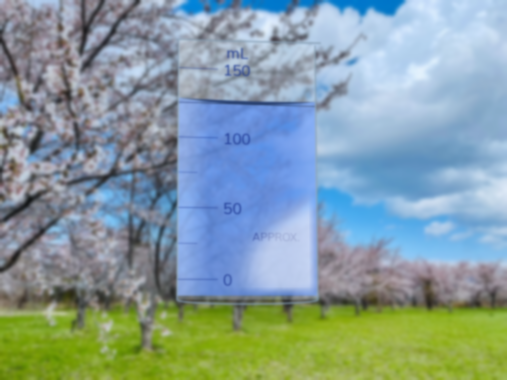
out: 125 mL
